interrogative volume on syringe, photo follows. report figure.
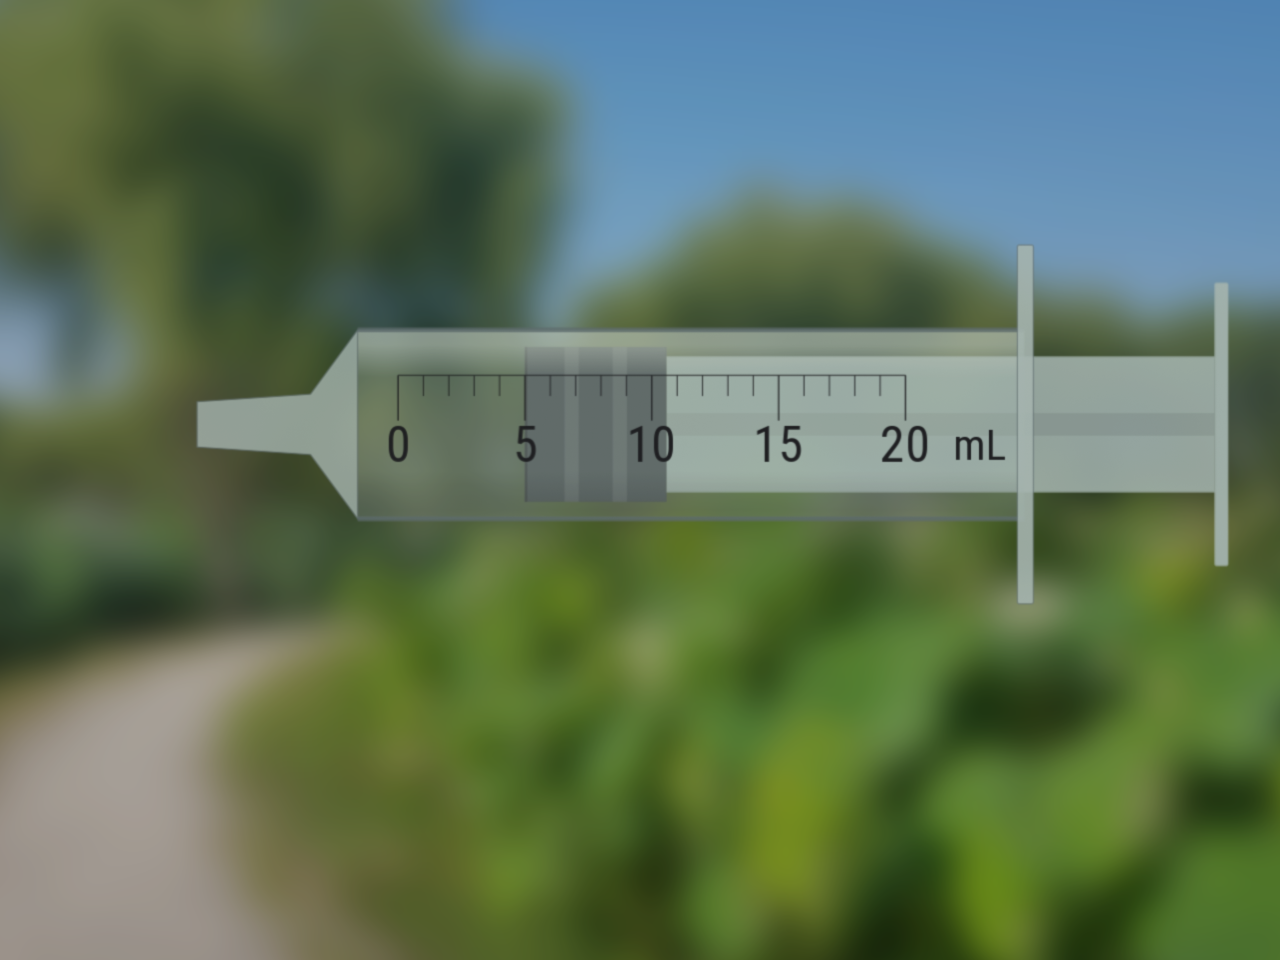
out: 5 mL
